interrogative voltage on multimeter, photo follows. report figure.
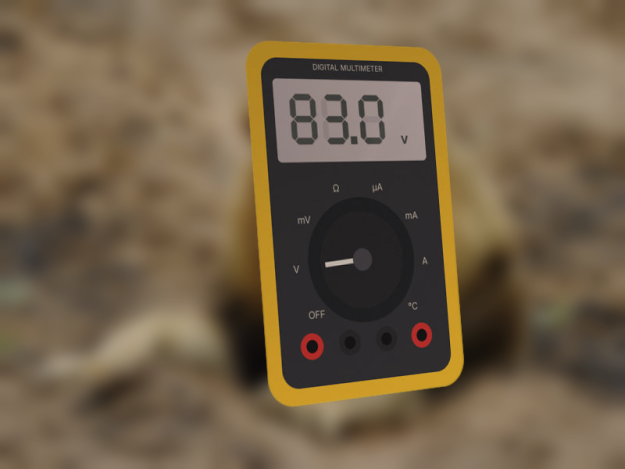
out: 83.0 V
